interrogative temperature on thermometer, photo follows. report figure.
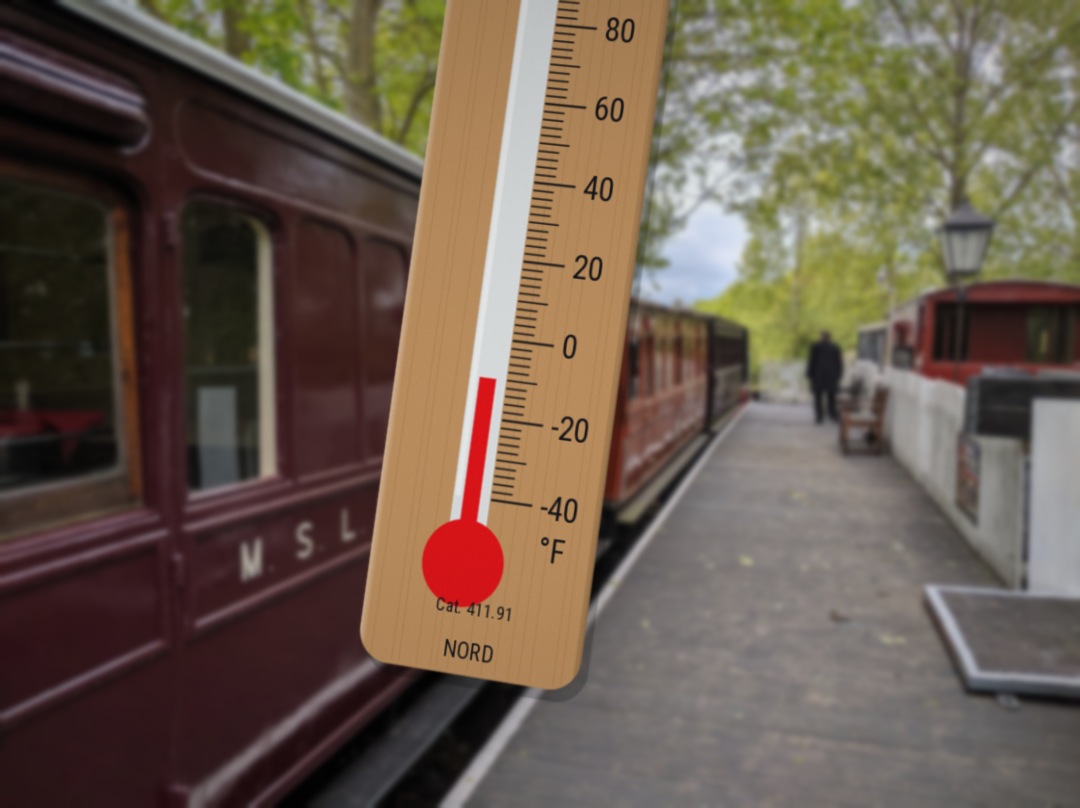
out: -10 °F
